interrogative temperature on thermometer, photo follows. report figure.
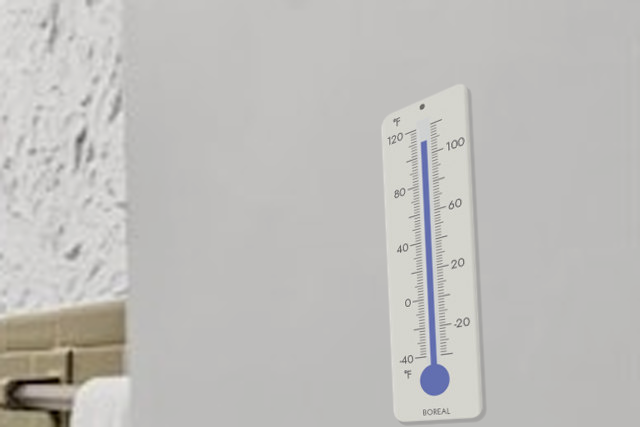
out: 110 °F
